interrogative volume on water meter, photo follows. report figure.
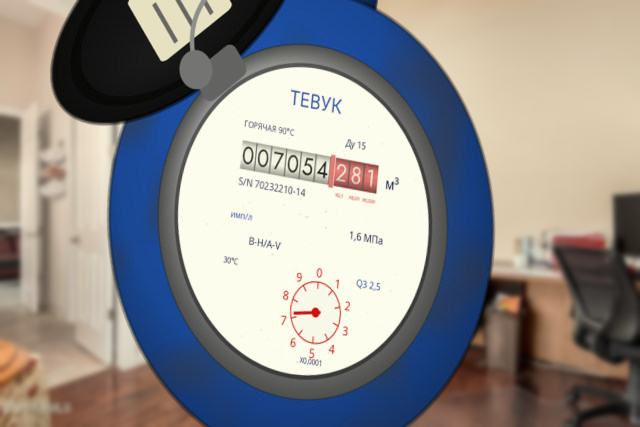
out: 7054.2817 m³
